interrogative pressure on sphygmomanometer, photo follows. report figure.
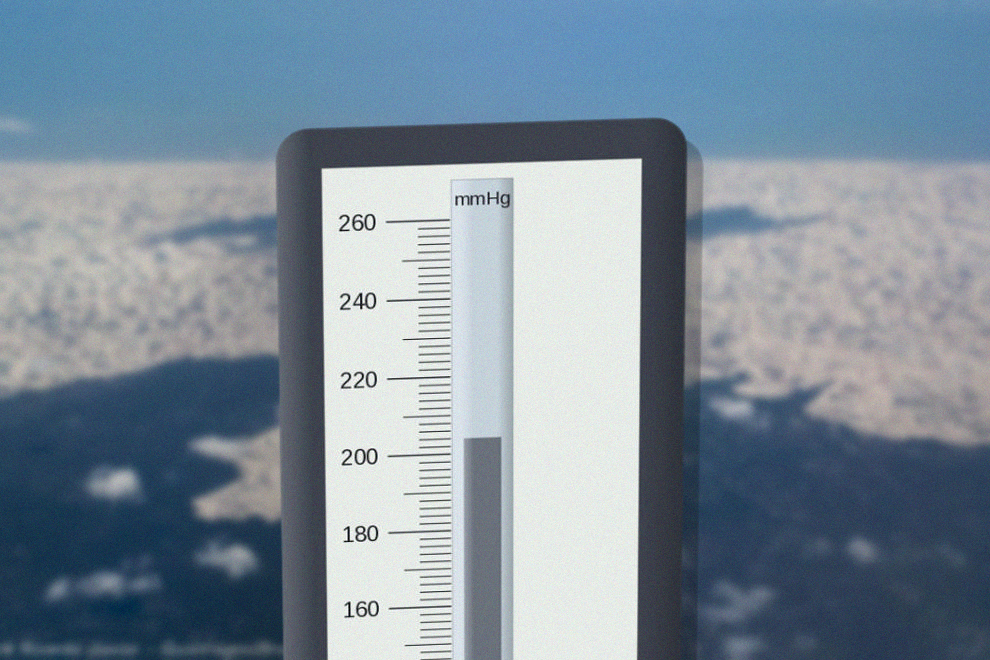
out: 204 mmHg
